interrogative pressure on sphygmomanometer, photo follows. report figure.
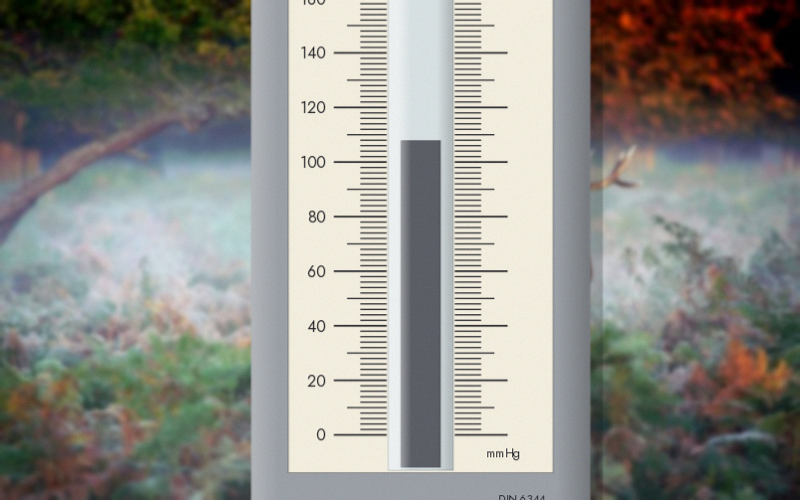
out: 108 mmHg
